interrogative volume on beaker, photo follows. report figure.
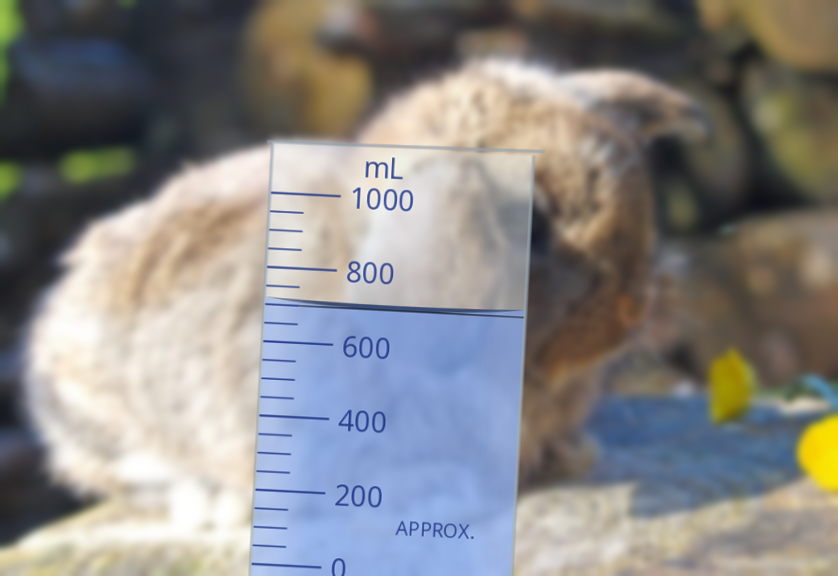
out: 700 mL
